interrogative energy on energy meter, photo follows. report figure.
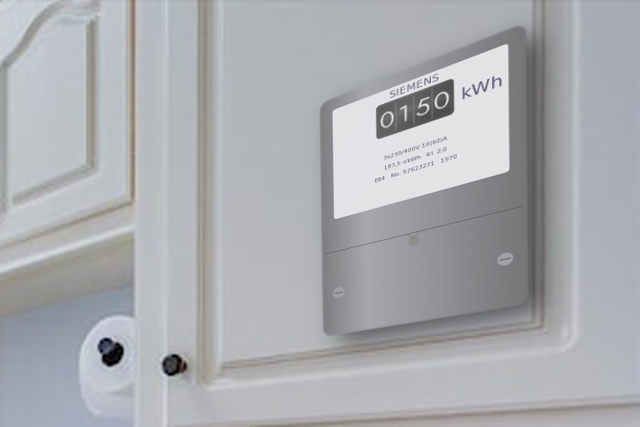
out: 150 kWh
